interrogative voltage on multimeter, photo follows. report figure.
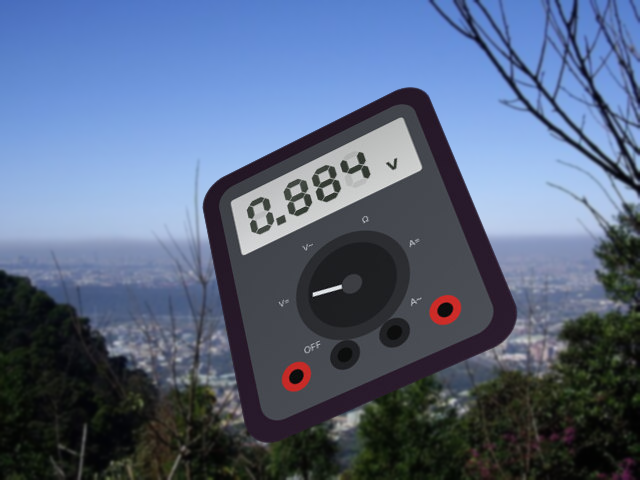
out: 0.884 V
